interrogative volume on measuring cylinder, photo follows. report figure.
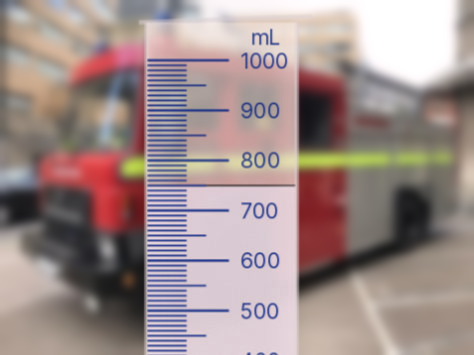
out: 750 mL
